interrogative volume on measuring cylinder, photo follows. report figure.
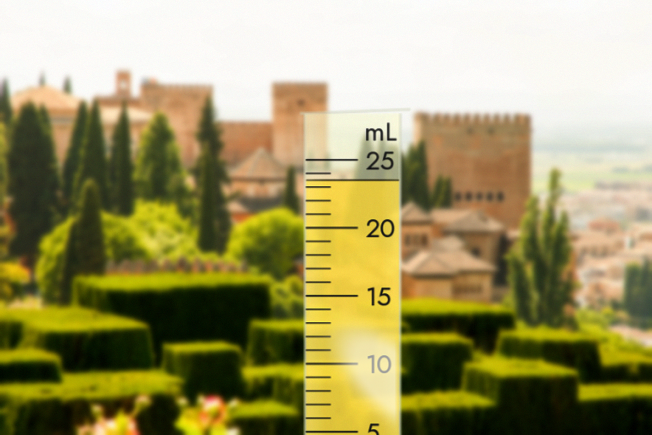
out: 23.5 mL
